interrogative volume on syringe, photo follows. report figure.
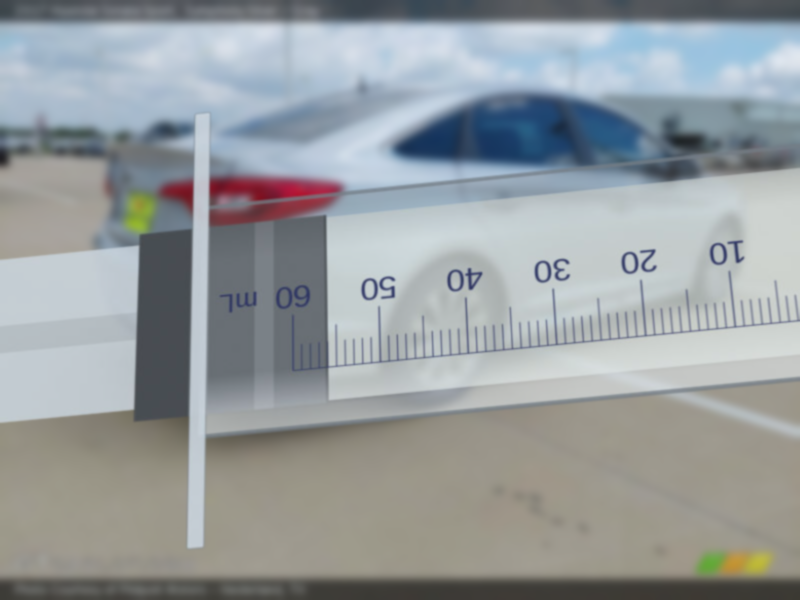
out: 56 mL
